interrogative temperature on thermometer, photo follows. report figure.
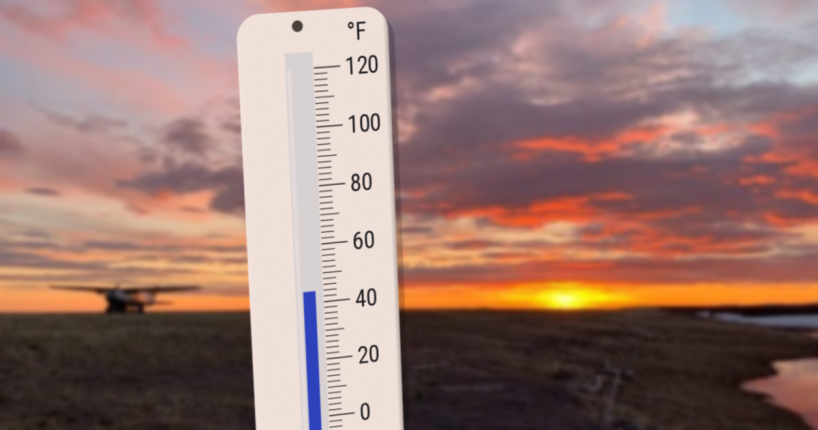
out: 44 °F
